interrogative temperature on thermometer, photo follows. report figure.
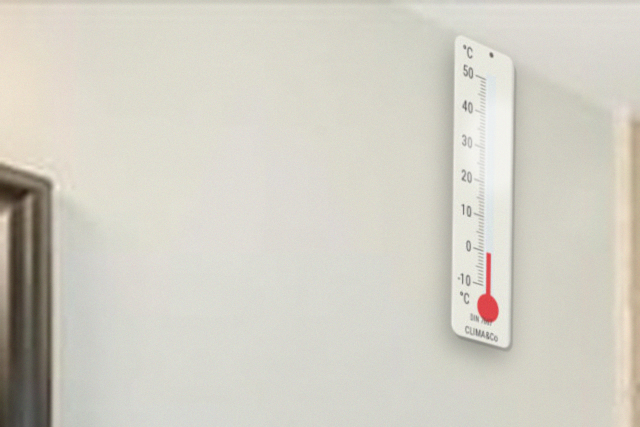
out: 0 °C
